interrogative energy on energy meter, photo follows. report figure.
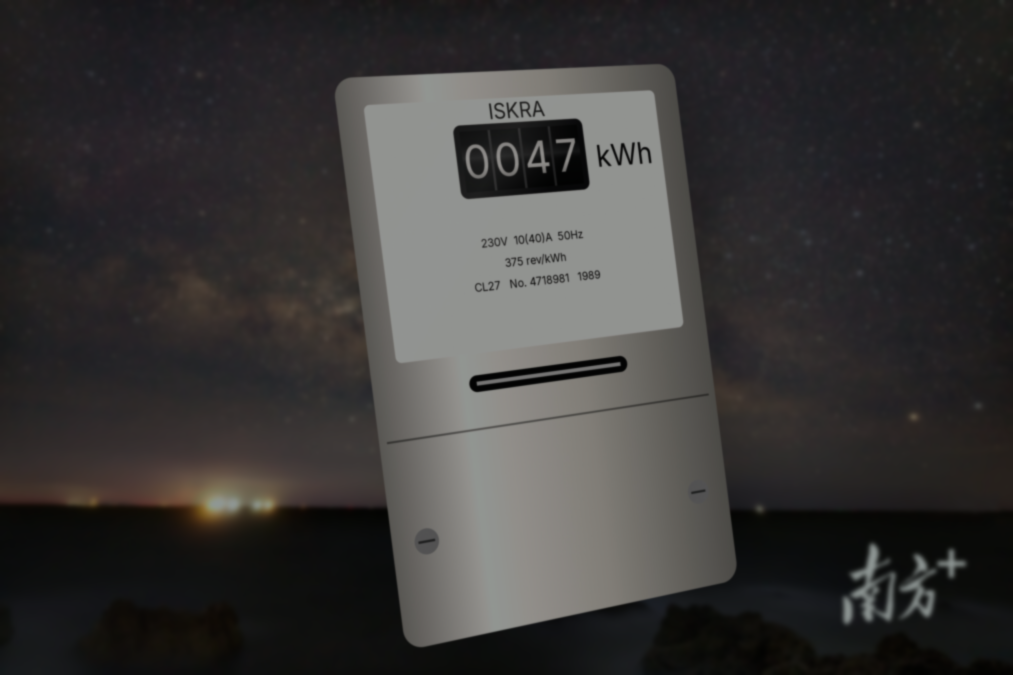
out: 47 kWh
